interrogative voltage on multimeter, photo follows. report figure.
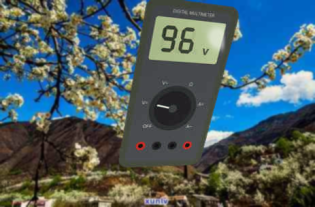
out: 96 V
